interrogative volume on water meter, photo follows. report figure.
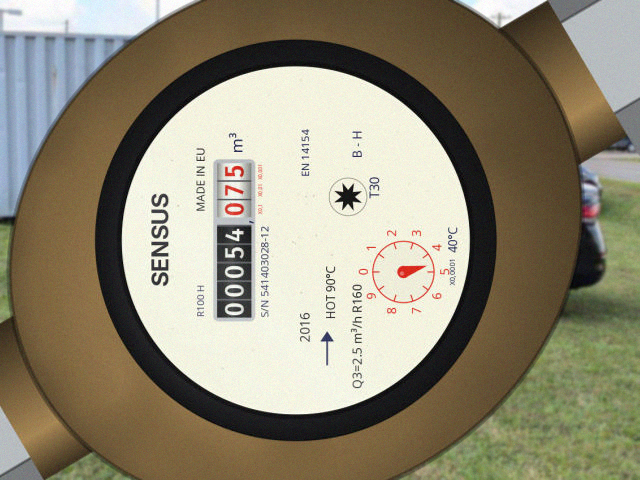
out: 54.0754 m³
